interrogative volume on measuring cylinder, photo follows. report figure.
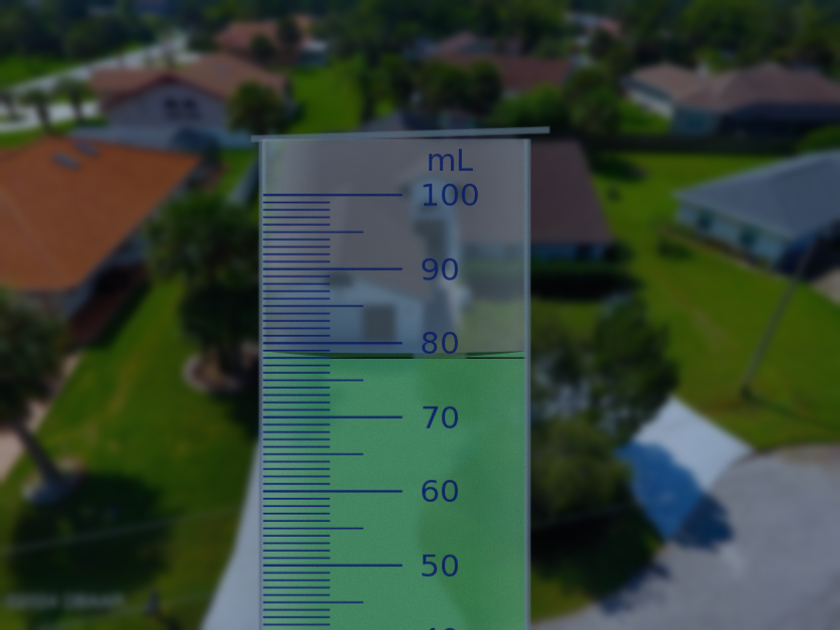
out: 78 mL
